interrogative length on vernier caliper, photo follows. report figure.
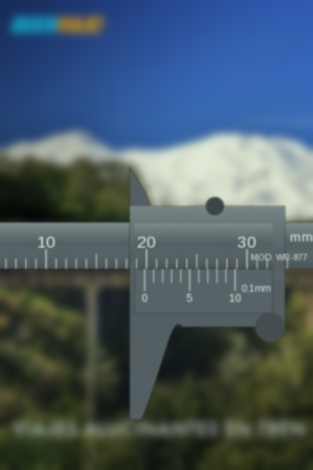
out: 19.8 mm
